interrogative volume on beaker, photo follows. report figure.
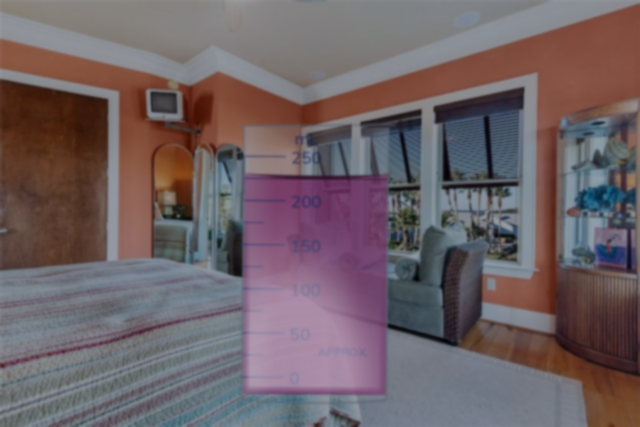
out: 225 mL
